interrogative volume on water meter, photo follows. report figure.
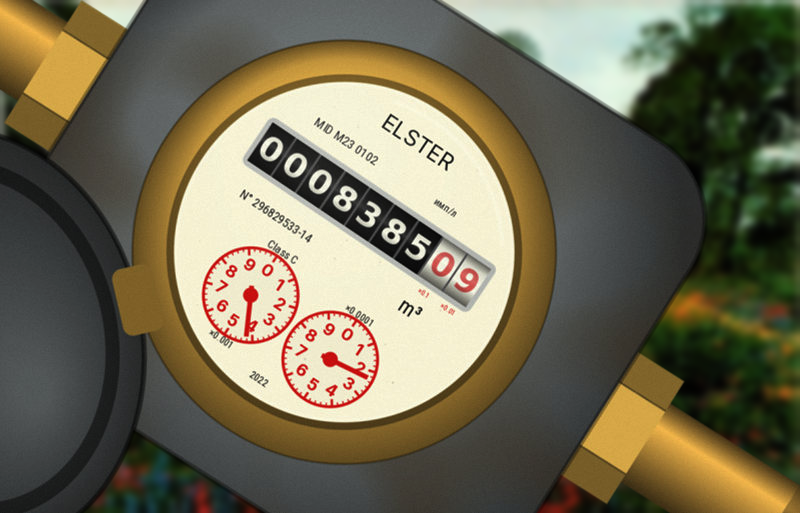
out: 8385.0942 m³
